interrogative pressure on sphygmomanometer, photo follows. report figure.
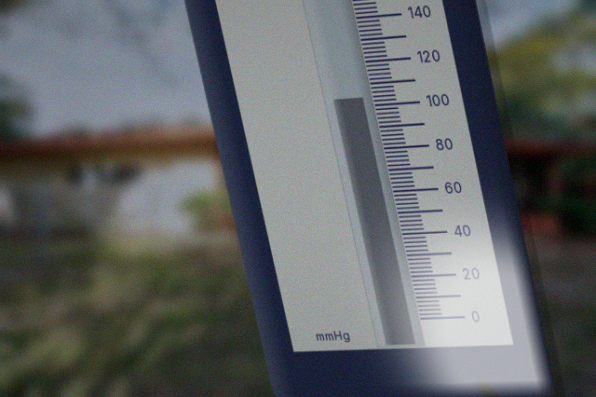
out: 104 mmHg
